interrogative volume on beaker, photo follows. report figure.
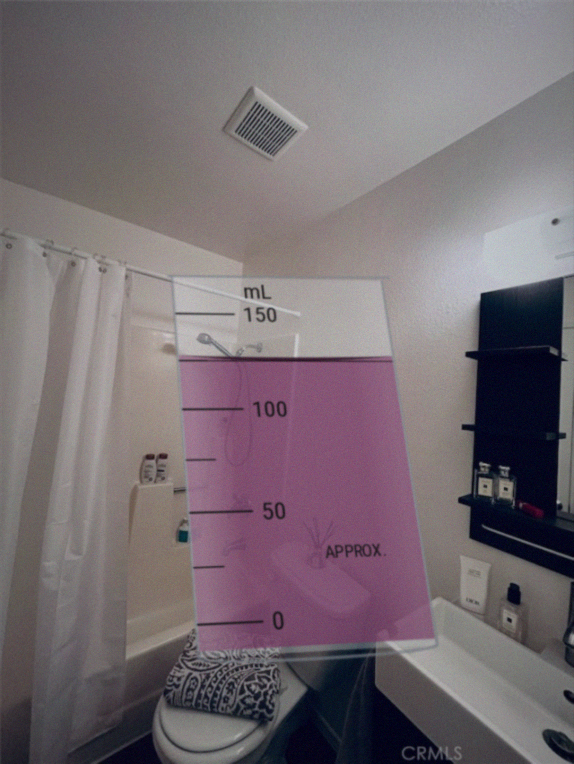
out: 125 mL
